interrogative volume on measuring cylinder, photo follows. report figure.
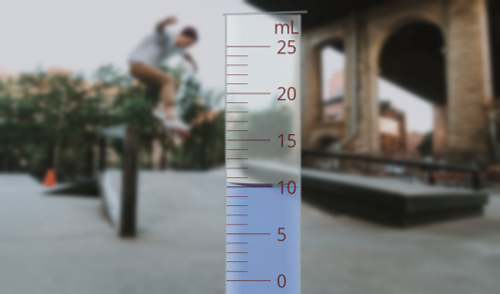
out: 10 mL
